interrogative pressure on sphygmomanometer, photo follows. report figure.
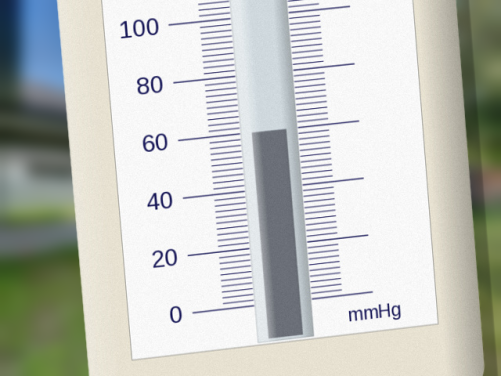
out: 60 mmHg
